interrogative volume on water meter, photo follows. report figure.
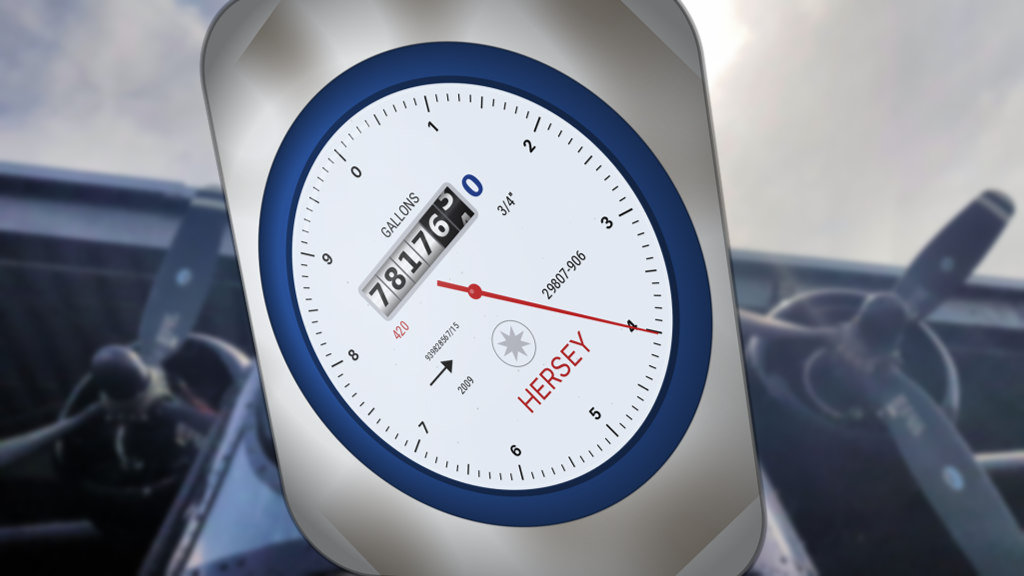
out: 7817634.0 gal
